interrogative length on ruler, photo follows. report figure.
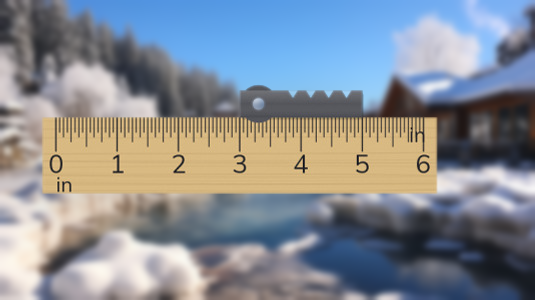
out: 2 in
